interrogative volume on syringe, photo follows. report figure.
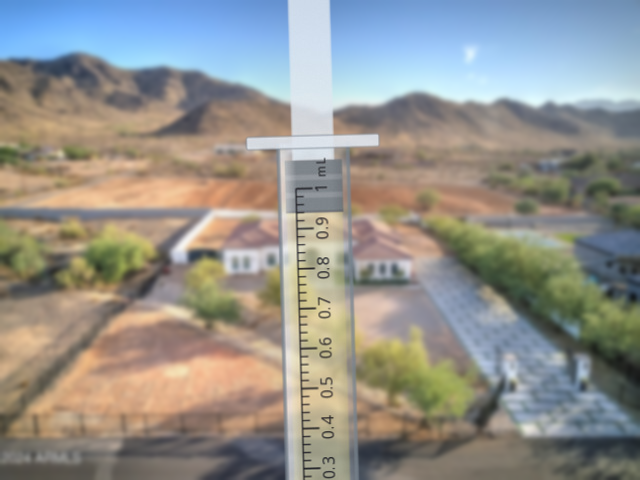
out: 0.94 mL
